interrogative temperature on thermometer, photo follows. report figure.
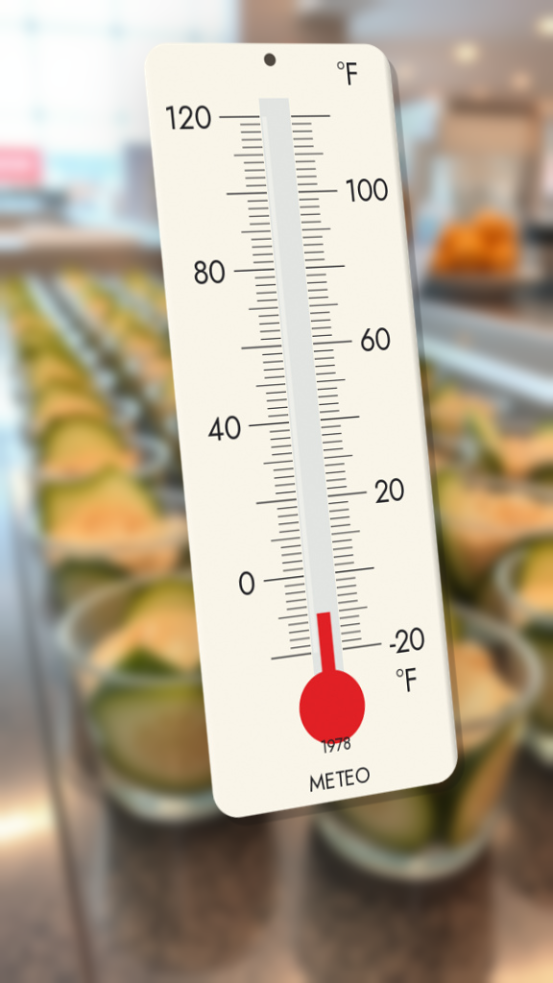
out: -10 °F
